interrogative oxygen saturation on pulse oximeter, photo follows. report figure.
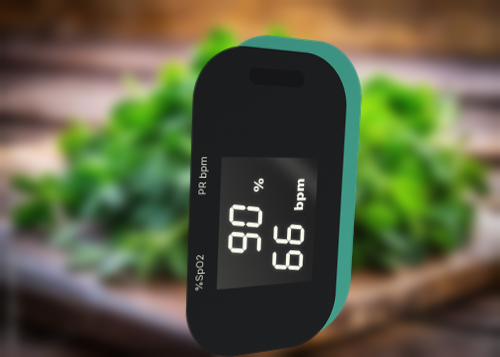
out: 90 %
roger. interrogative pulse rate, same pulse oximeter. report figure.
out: 66 bpm
